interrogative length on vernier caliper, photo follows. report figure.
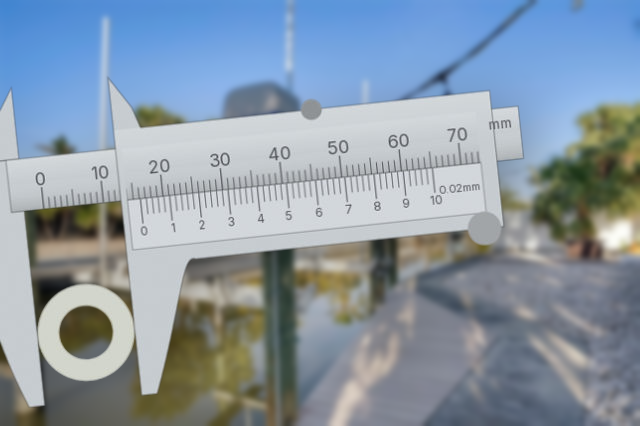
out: 16.2 mm
